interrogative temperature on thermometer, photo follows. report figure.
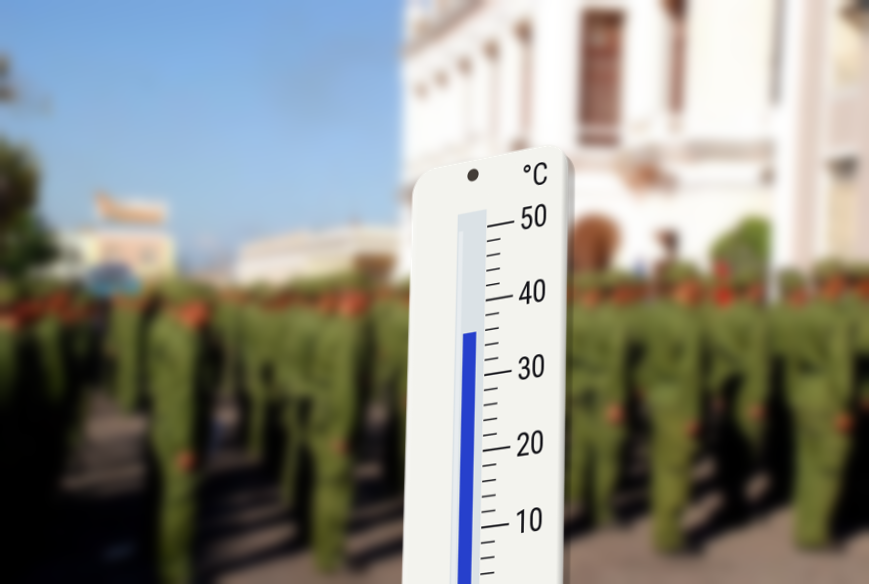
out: 36 °C
